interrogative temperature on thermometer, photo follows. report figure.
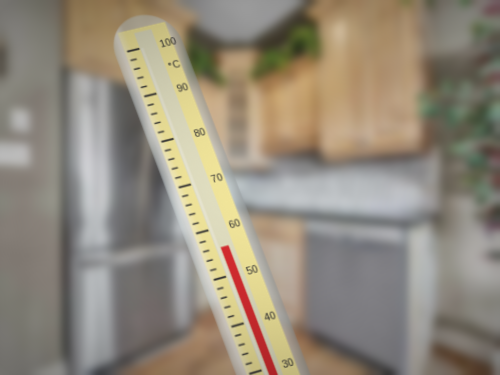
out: 56 °C
